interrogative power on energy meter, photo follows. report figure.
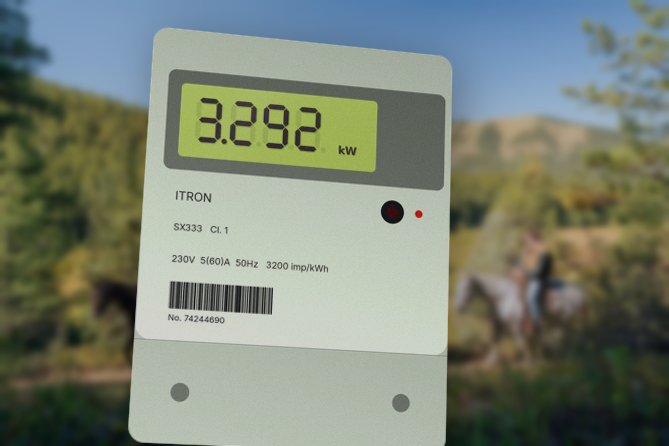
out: 3.292 kW
